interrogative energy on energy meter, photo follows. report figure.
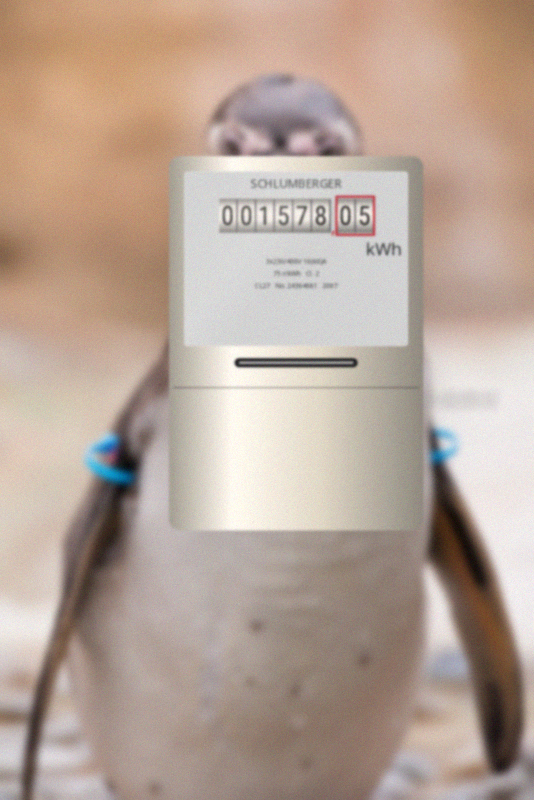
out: 1578.05 kWh
